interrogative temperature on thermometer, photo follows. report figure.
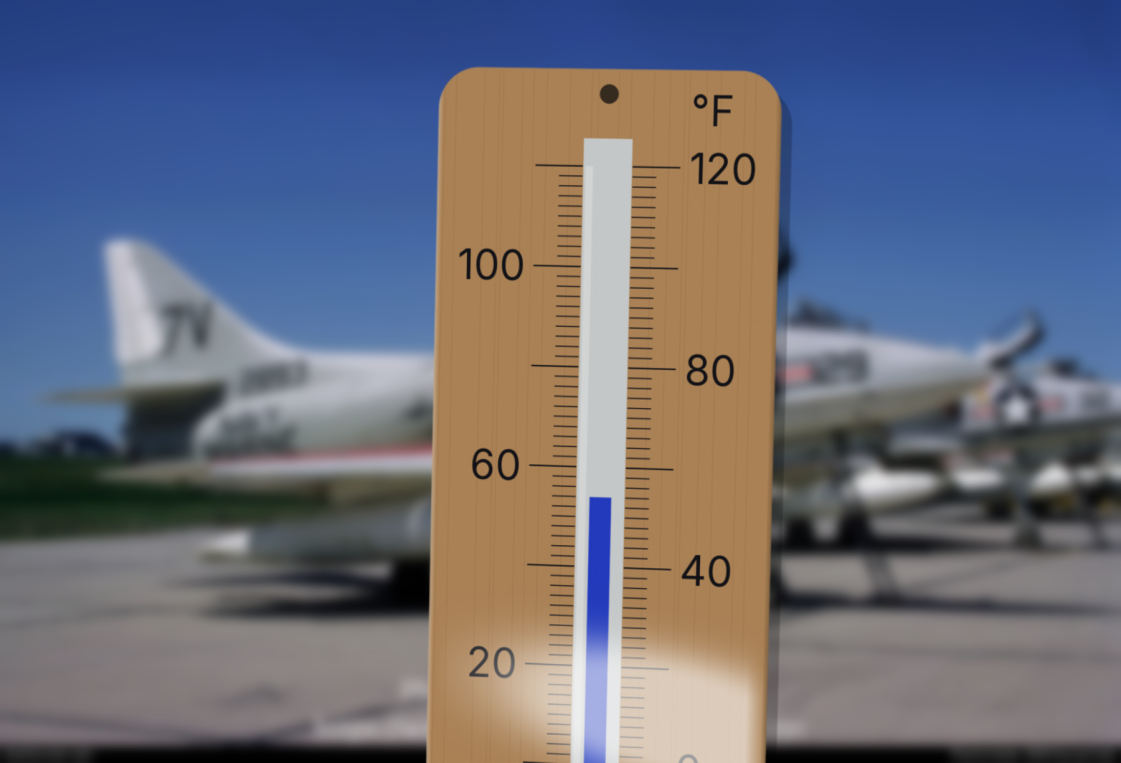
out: 54 °F
